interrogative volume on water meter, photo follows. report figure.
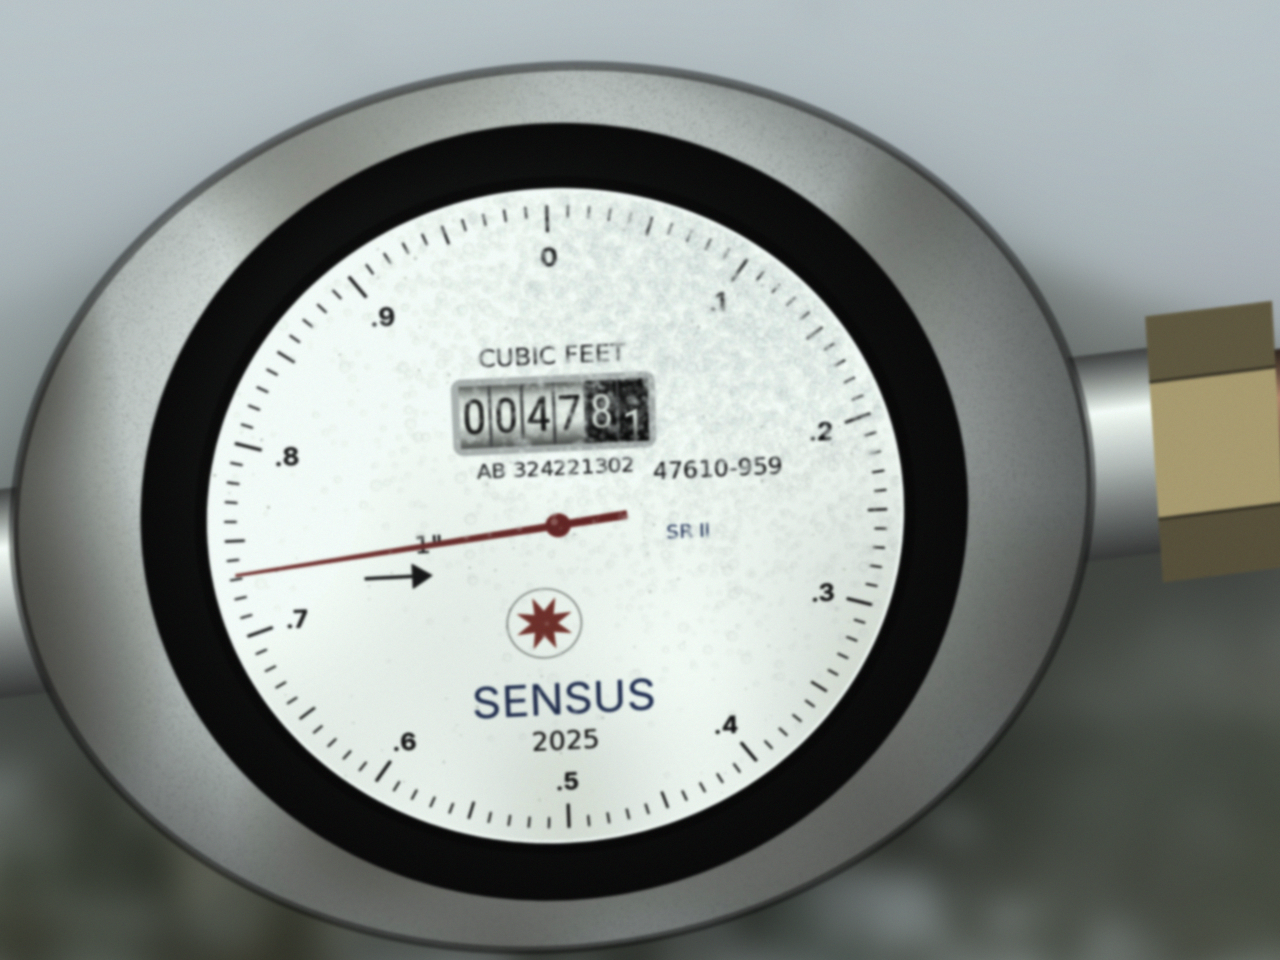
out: 4780.73 ft³
